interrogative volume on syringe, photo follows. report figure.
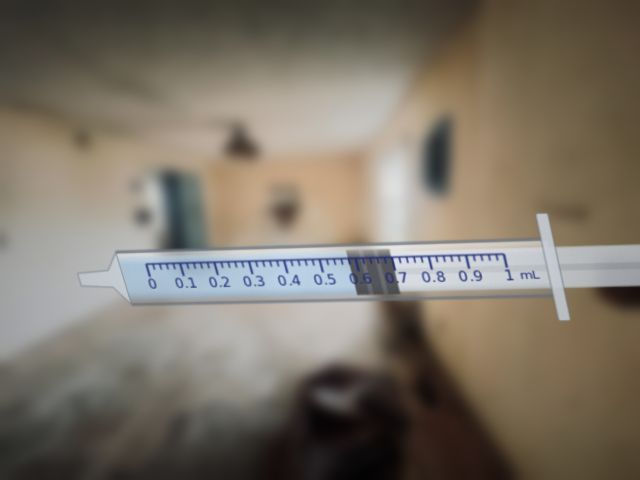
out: 0.58 mL
